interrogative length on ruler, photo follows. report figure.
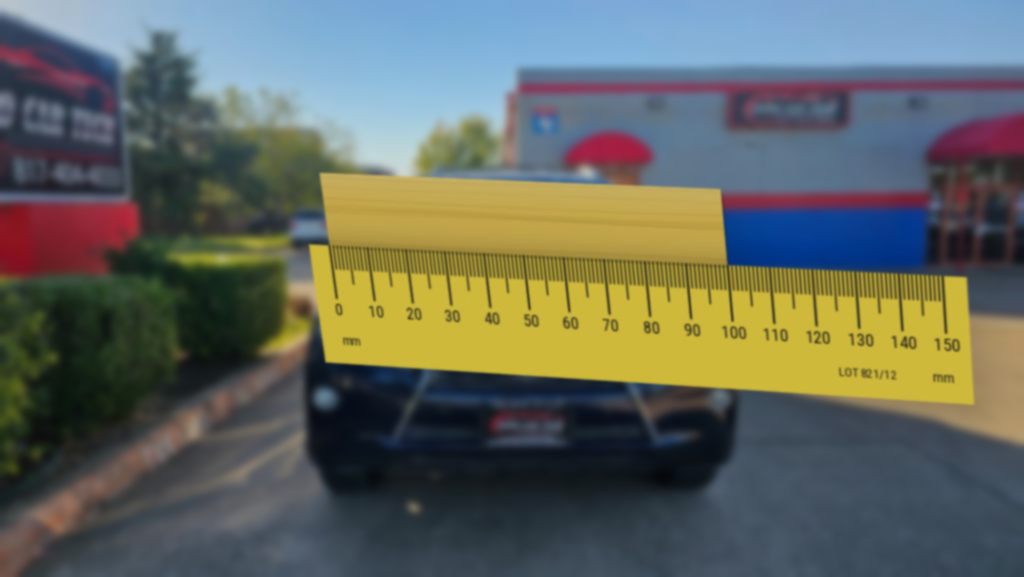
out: 100 mm
